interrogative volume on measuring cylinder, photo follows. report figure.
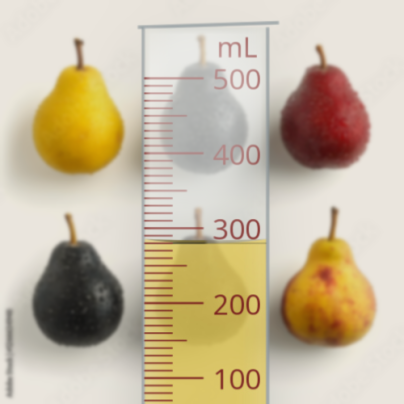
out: 280 mL
